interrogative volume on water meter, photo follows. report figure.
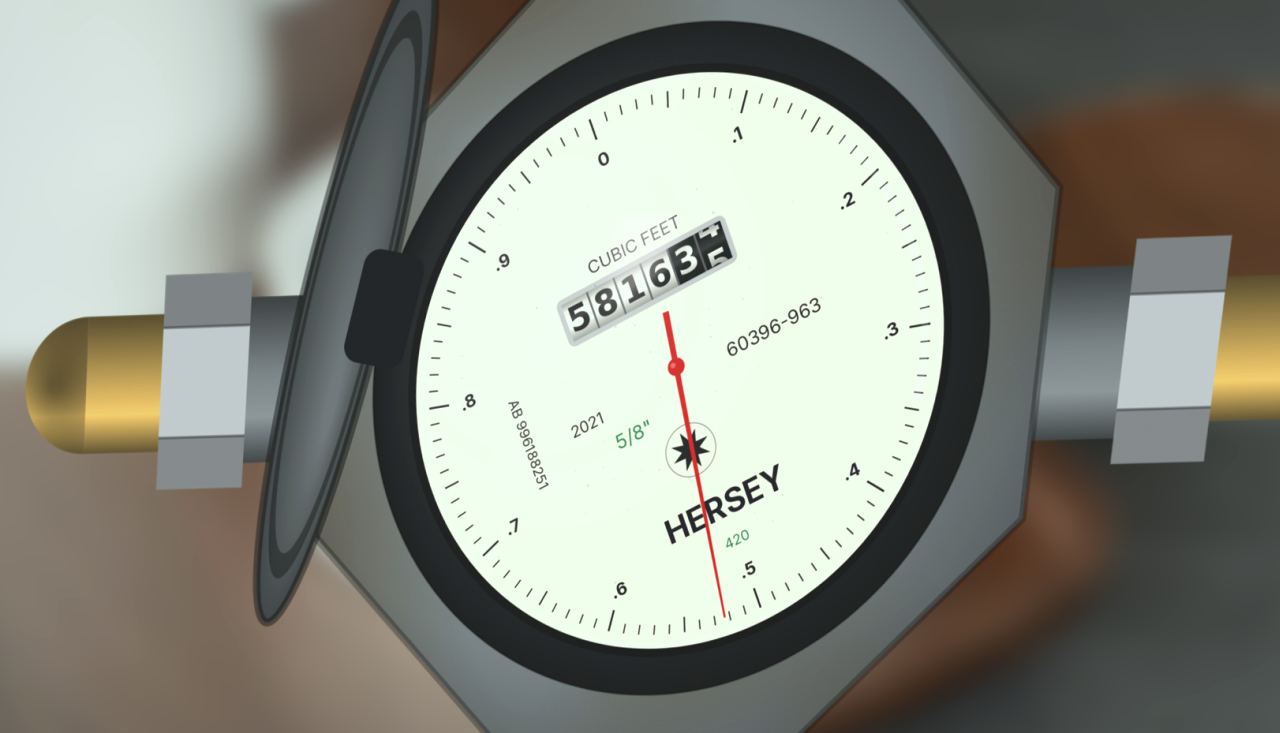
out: 581634.52 ft³
